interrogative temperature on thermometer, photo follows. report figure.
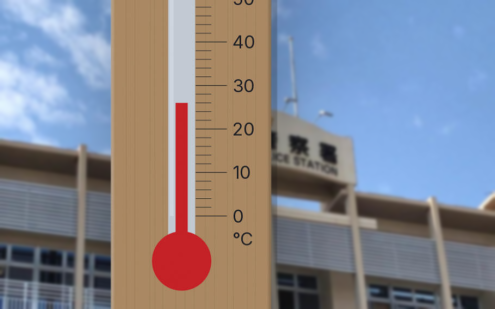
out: 26 °C
